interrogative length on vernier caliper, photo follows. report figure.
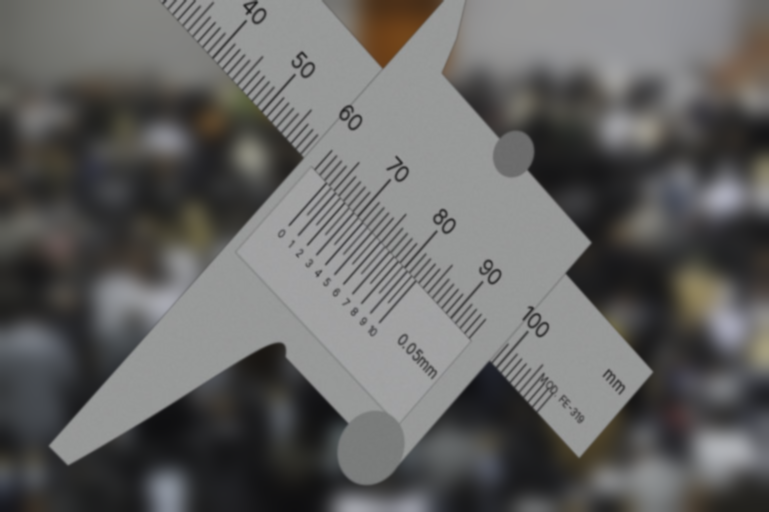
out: 63.5 mm
